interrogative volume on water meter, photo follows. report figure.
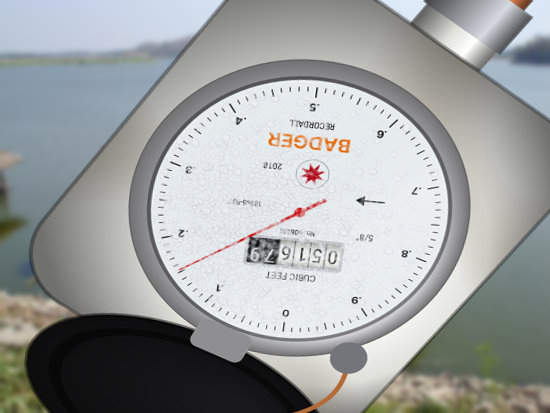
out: 51679.15 ft³
